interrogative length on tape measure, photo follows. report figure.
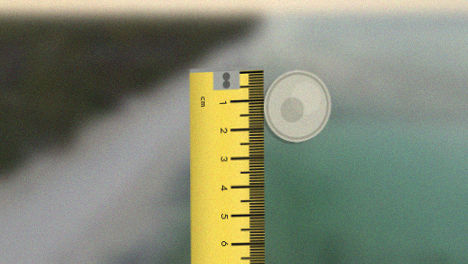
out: 2.5 cm
